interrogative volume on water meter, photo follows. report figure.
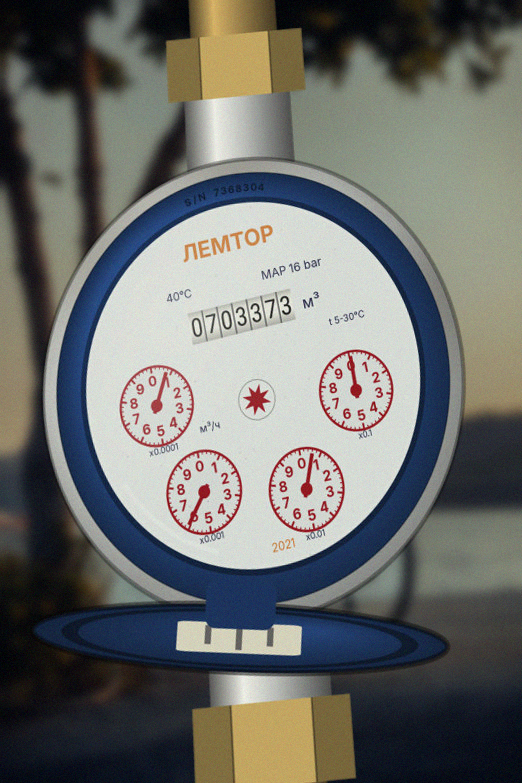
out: 703373.0060 m³
